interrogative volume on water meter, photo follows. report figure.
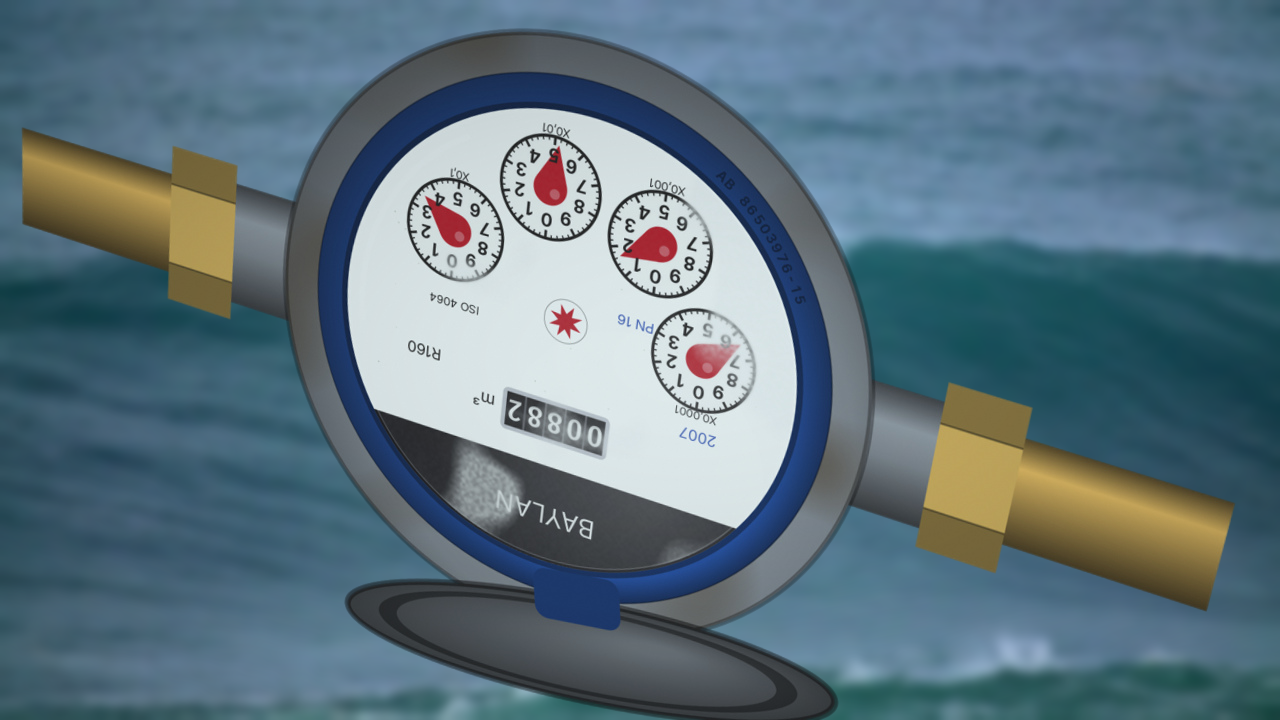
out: 882.3516 m³
